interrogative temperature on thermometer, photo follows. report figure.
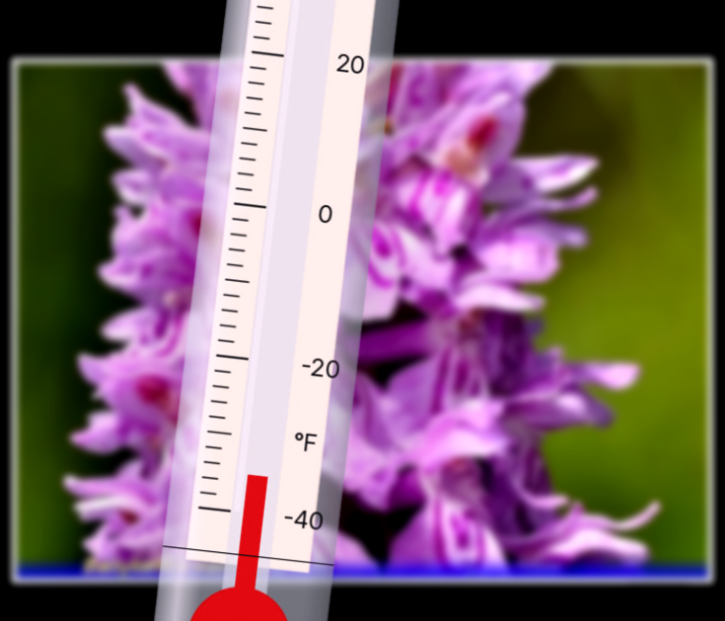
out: -35 °F
